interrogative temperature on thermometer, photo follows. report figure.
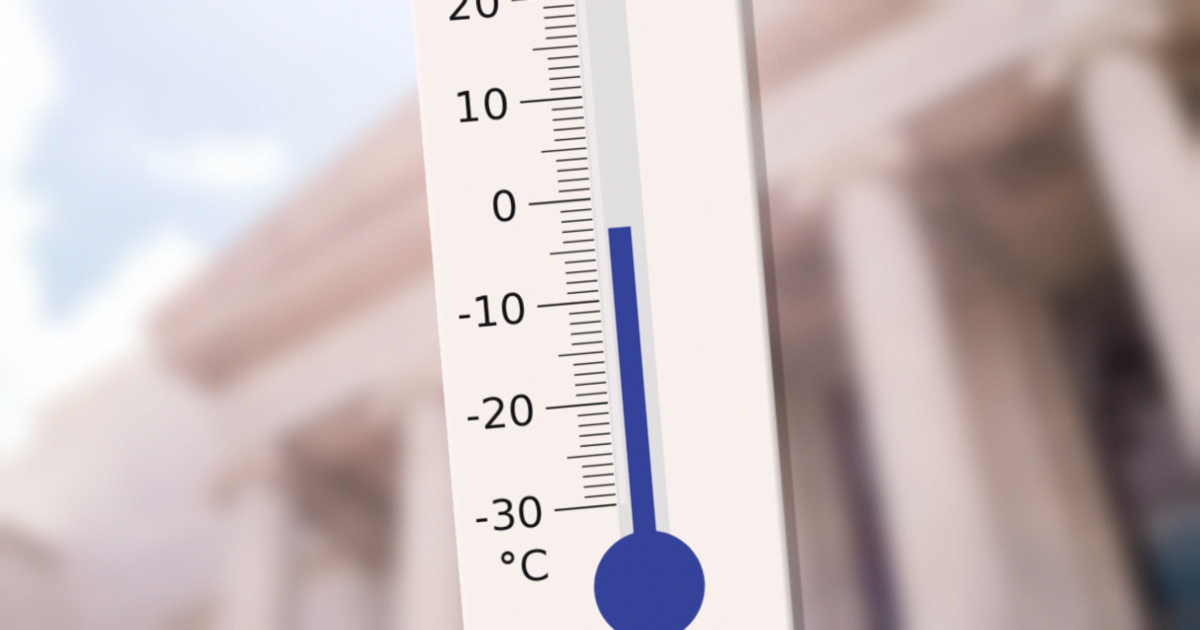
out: -3 °C
